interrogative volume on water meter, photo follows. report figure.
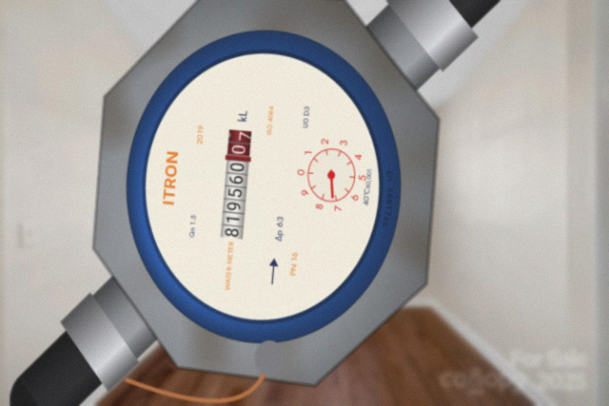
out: 819560.067 kL
